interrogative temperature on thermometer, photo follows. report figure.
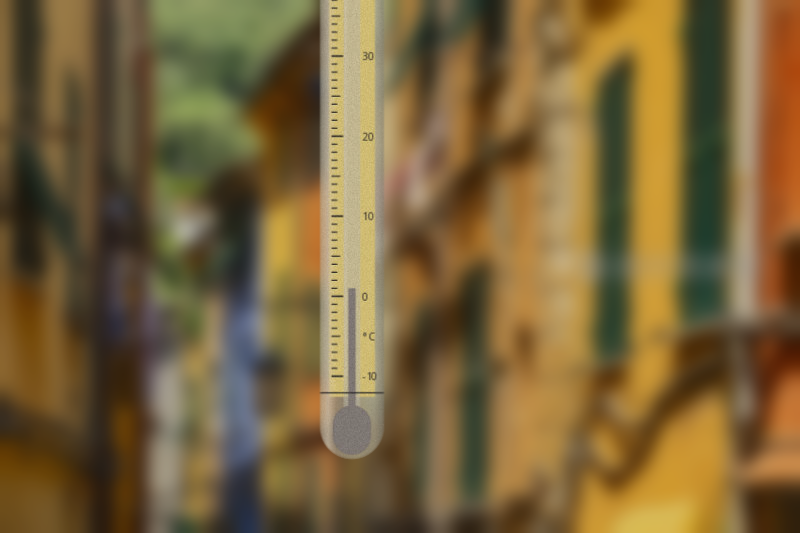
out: 1 °C
